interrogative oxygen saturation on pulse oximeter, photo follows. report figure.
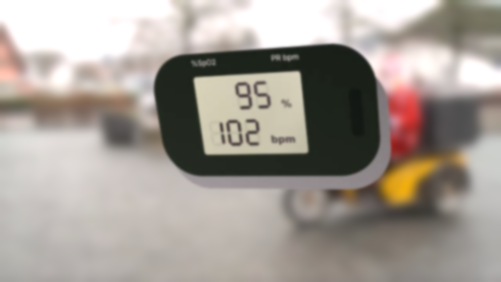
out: 95 %
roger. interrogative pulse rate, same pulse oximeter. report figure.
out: 102 bpm
